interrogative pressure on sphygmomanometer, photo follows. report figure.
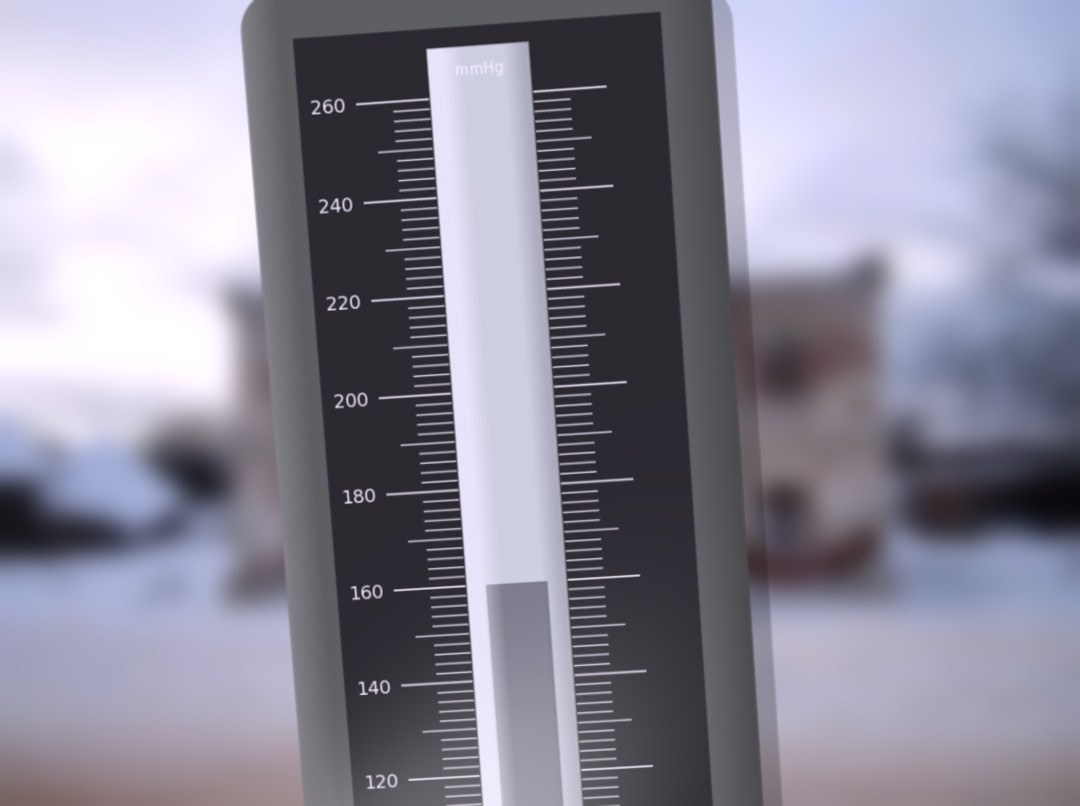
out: 160 mmHg
